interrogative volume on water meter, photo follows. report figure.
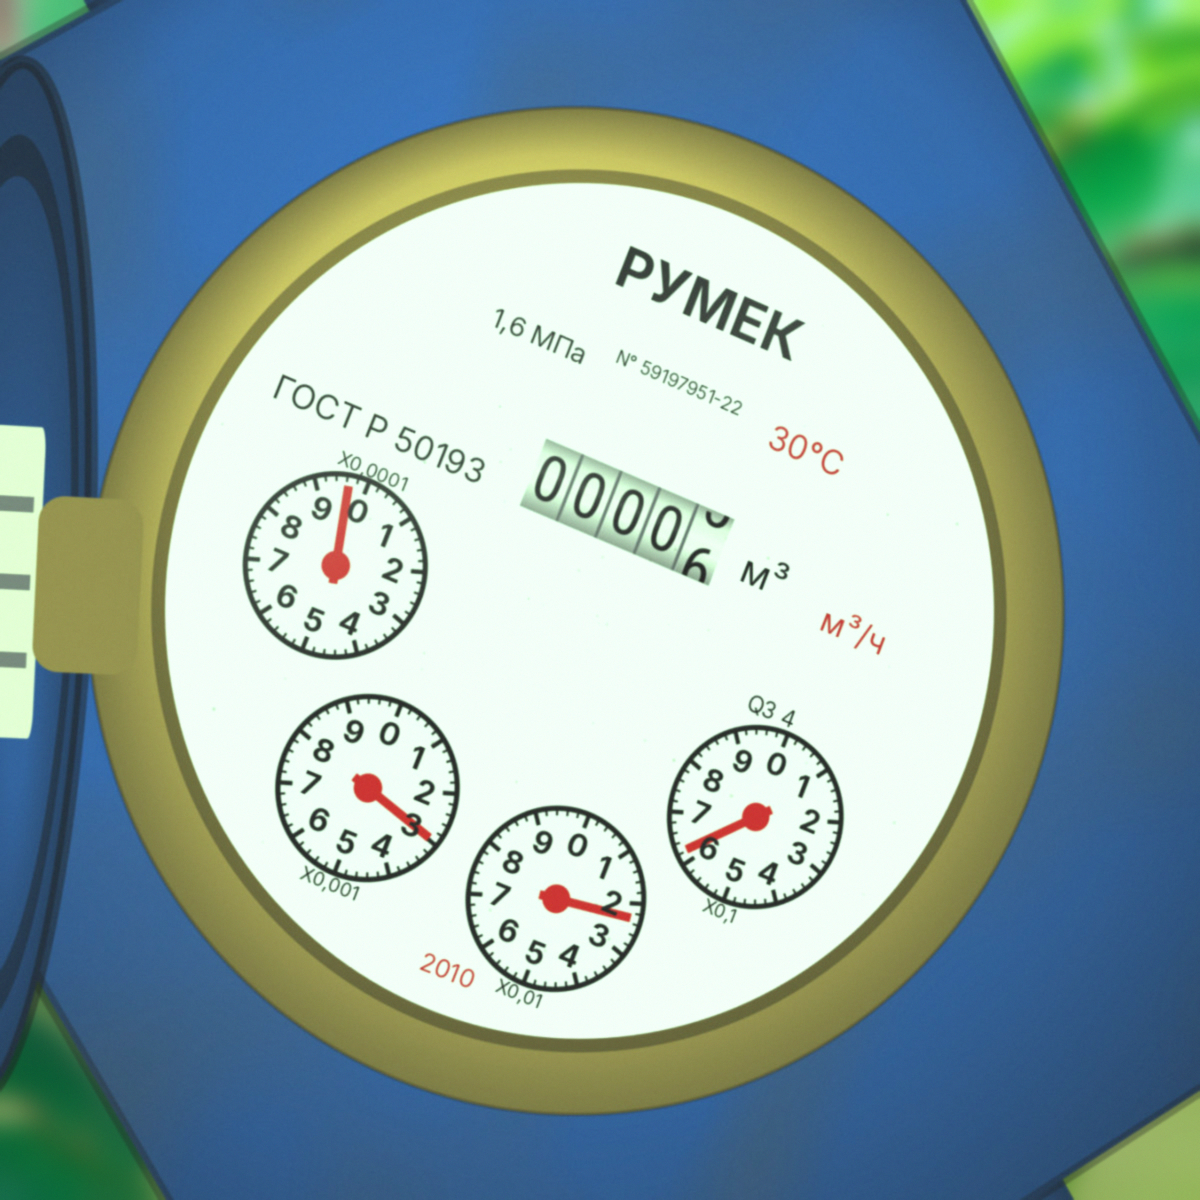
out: 5.6229 m³
